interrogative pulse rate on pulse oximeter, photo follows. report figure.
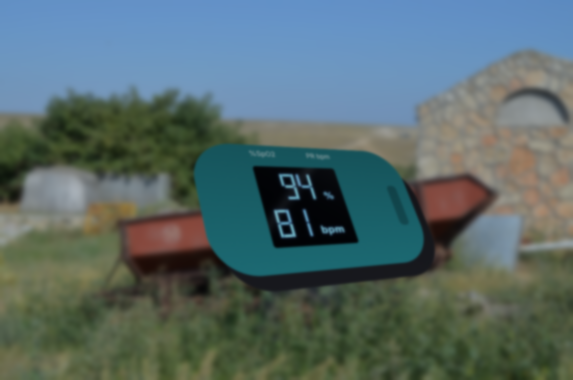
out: 81 bpm
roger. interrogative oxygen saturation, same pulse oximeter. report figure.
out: 94 %
